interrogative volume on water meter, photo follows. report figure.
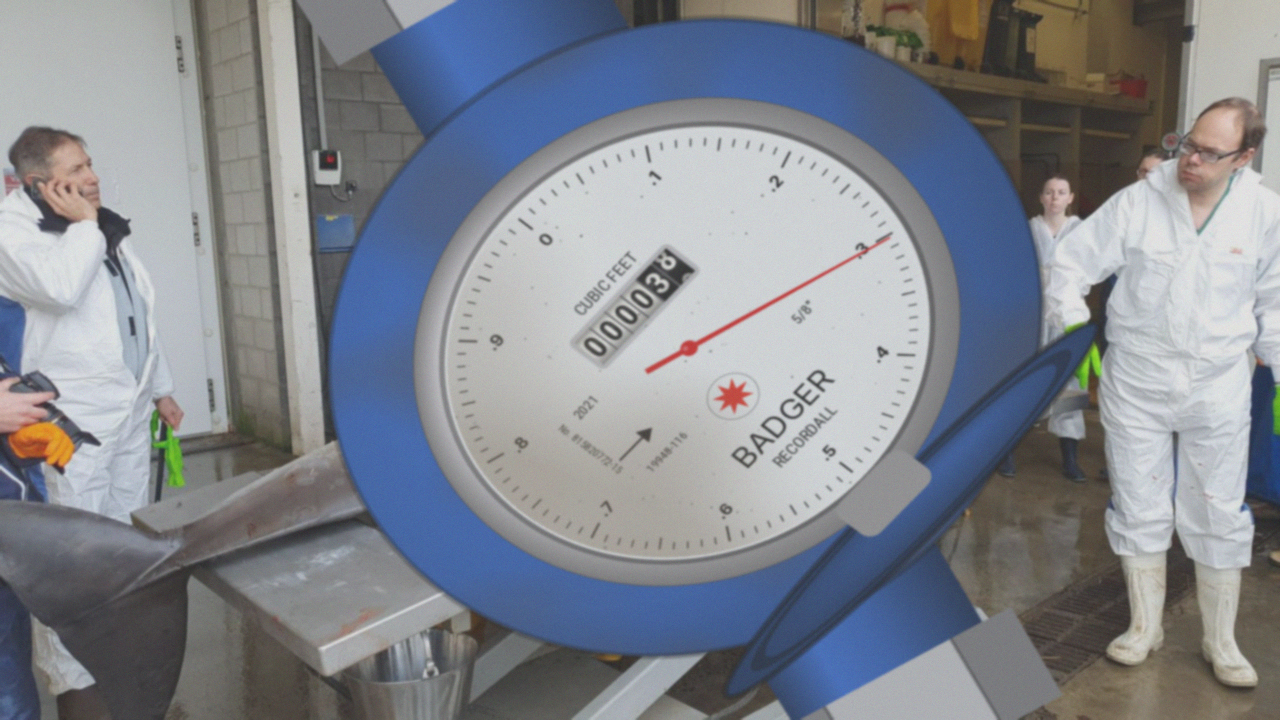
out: 38.30 ft³
